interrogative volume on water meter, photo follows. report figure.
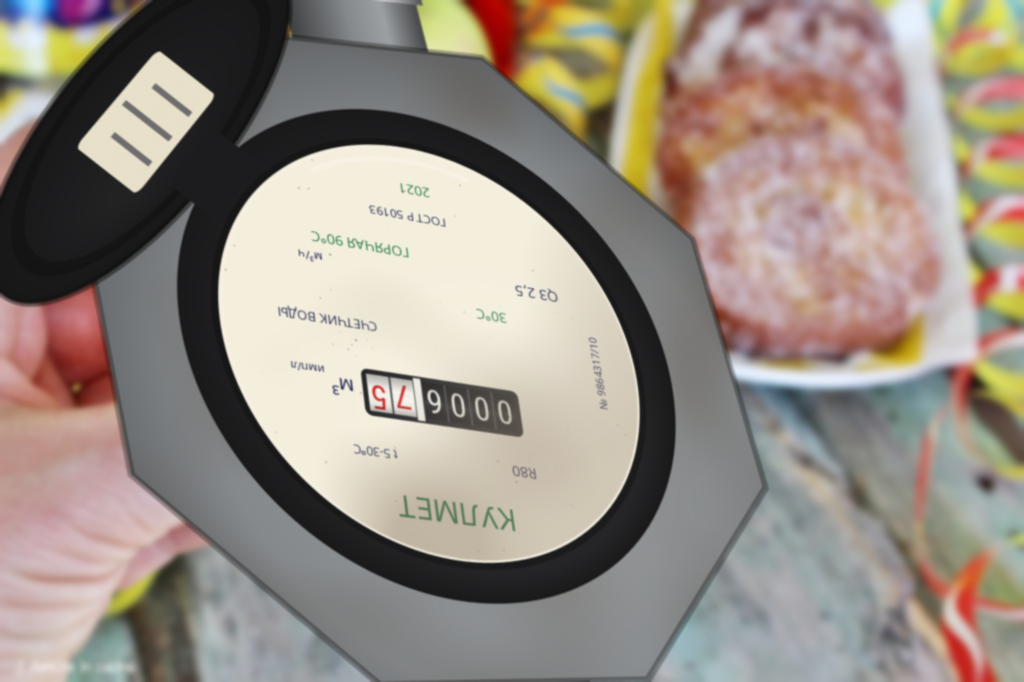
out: 6.75 m³
